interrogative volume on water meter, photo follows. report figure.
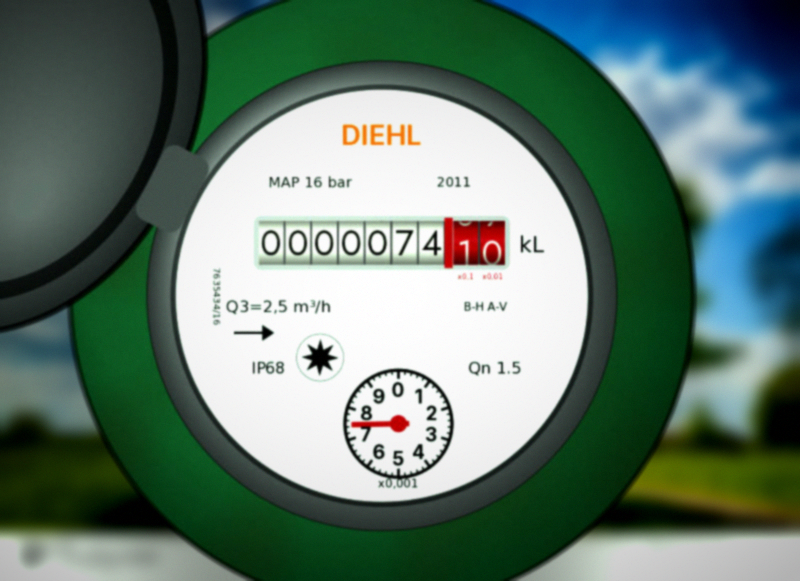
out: 74.097 kL
